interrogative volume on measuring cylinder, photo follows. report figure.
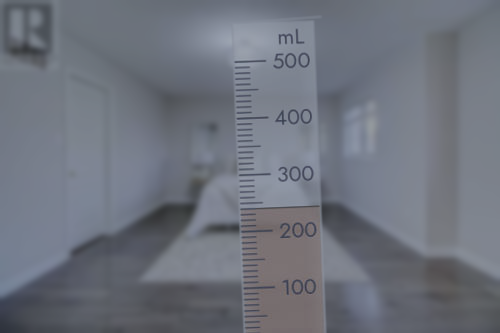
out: 240 mL
